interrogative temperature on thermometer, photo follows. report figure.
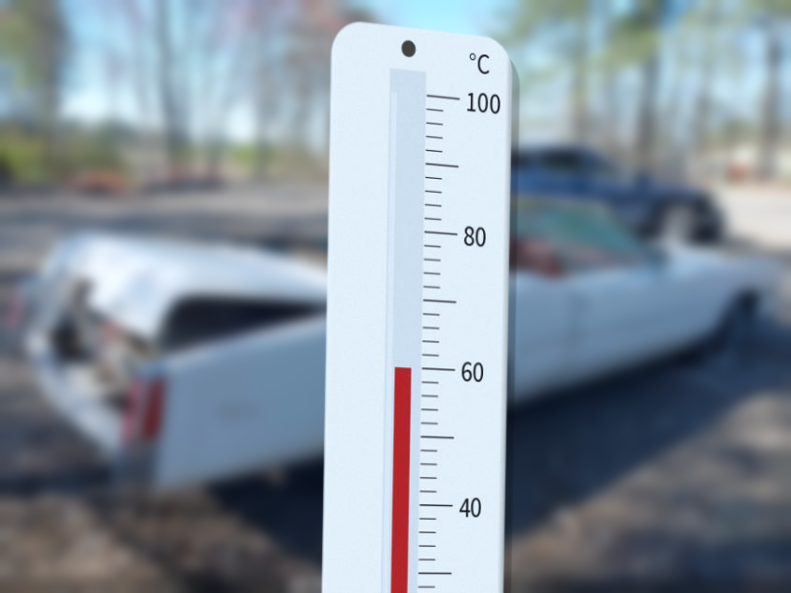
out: 60 °C
